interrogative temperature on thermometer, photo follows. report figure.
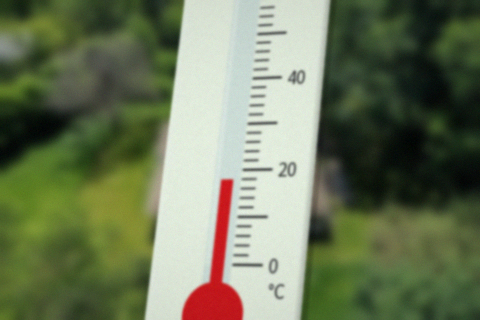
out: 18 °C
